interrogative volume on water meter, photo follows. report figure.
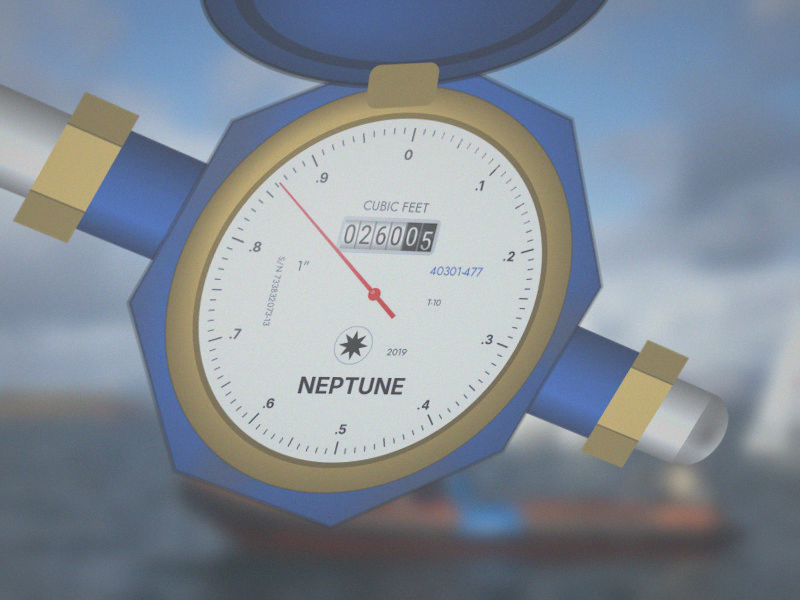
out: 26004.86 ft³
